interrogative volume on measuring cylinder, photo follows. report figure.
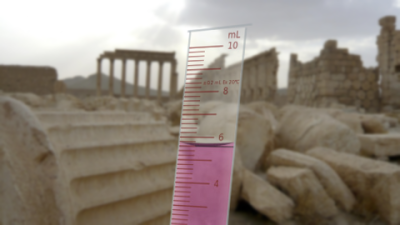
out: 5.6 mL
